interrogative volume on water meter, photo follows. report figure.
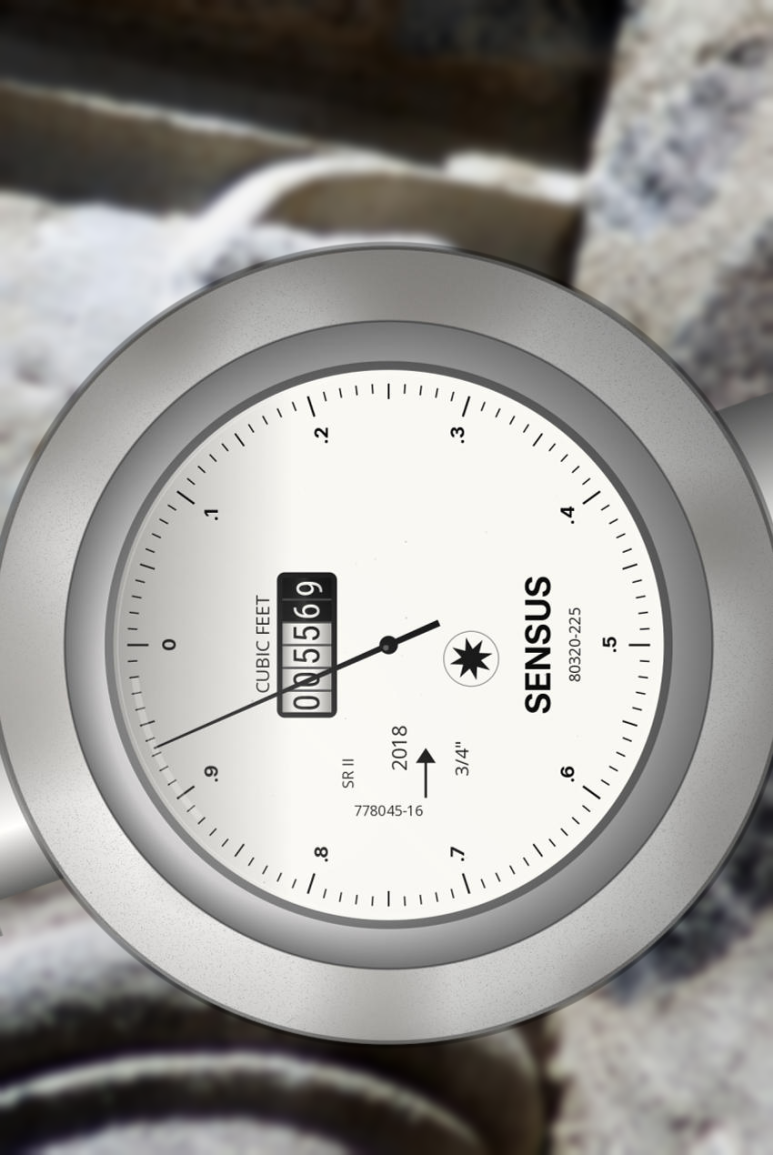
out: 5568.93 ft³
